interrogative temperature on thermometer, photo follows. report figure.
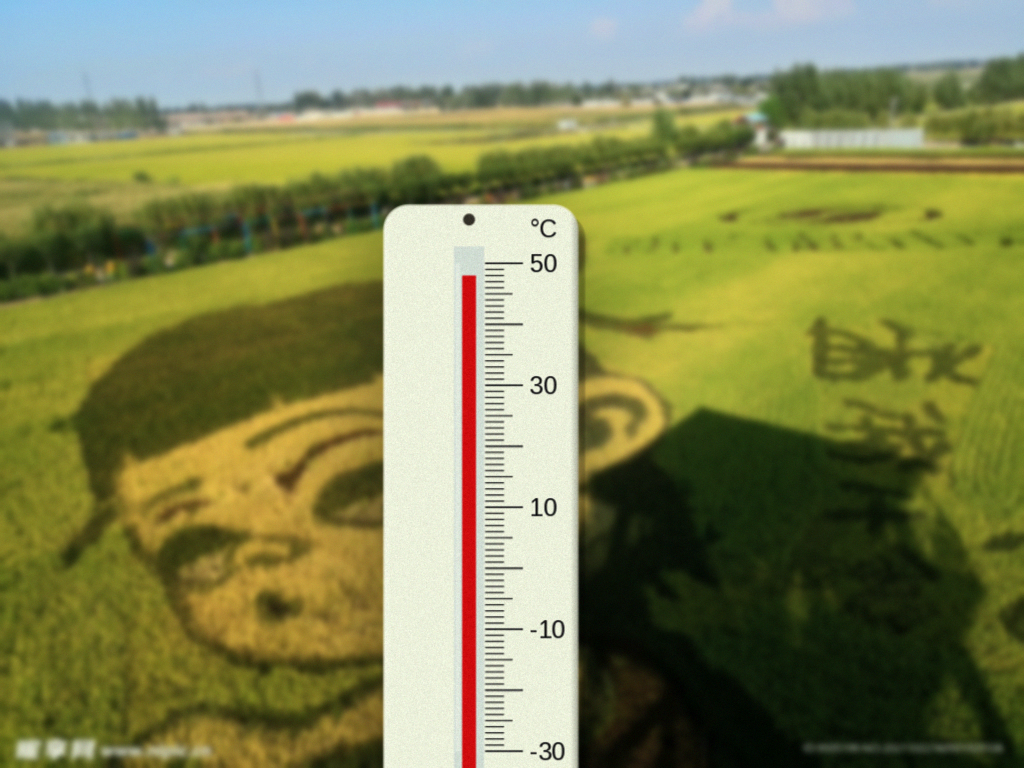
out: 48 °C
